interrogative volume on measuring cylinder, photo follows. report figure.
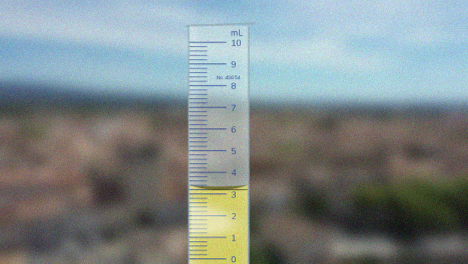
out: 3.2 mL
